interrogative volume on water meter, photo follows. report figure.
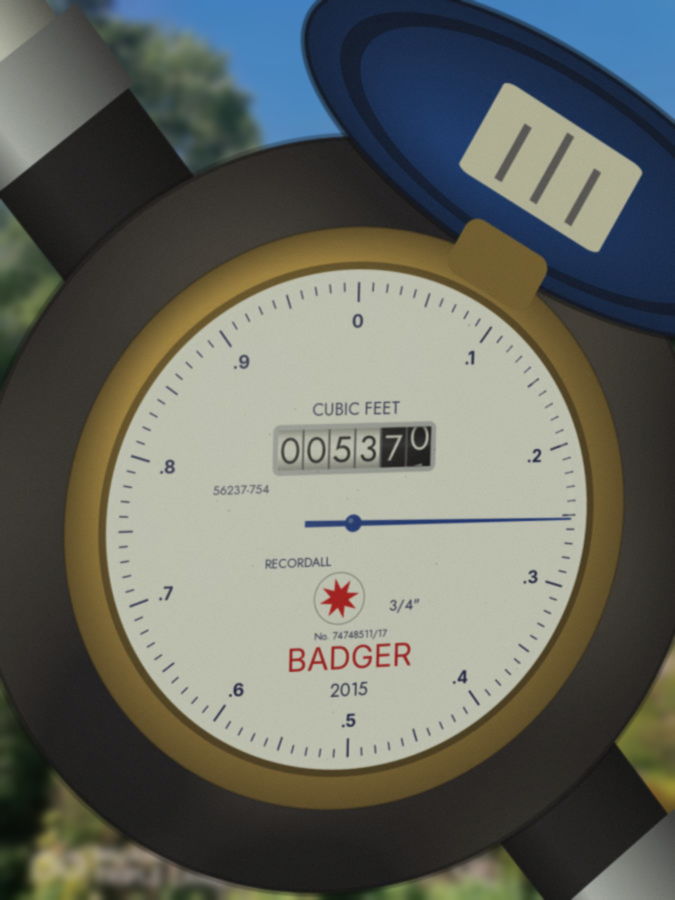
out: 5370.25 ft³
